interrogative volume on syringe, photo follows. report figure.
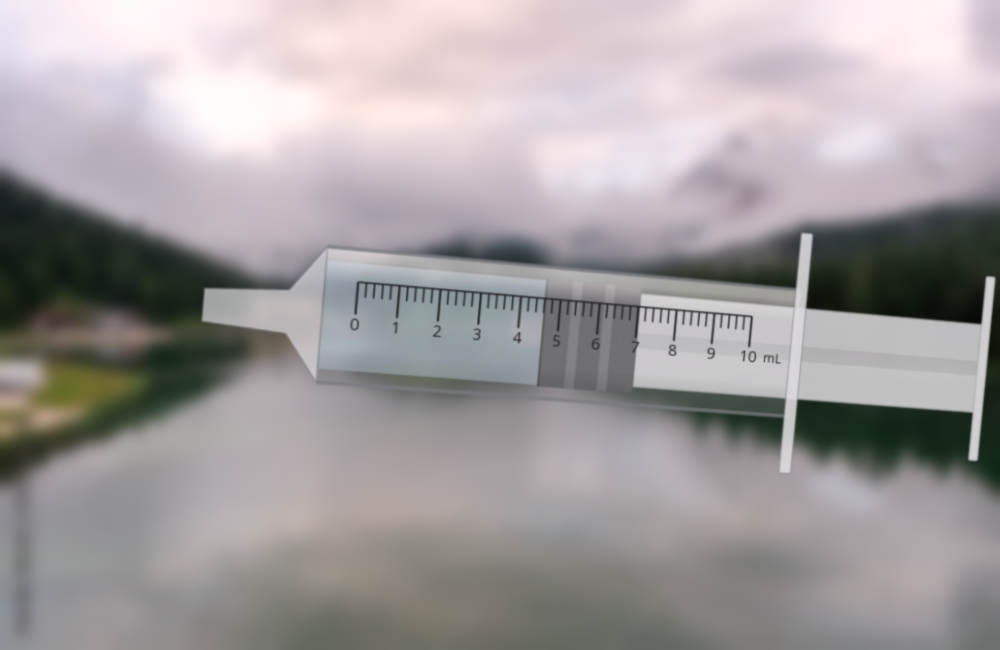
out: 4.6 mL
